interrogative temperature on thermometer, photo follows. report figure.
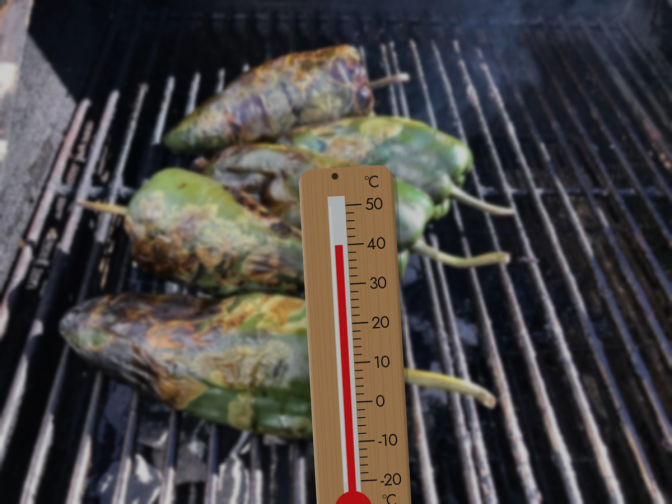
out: 40 °C
